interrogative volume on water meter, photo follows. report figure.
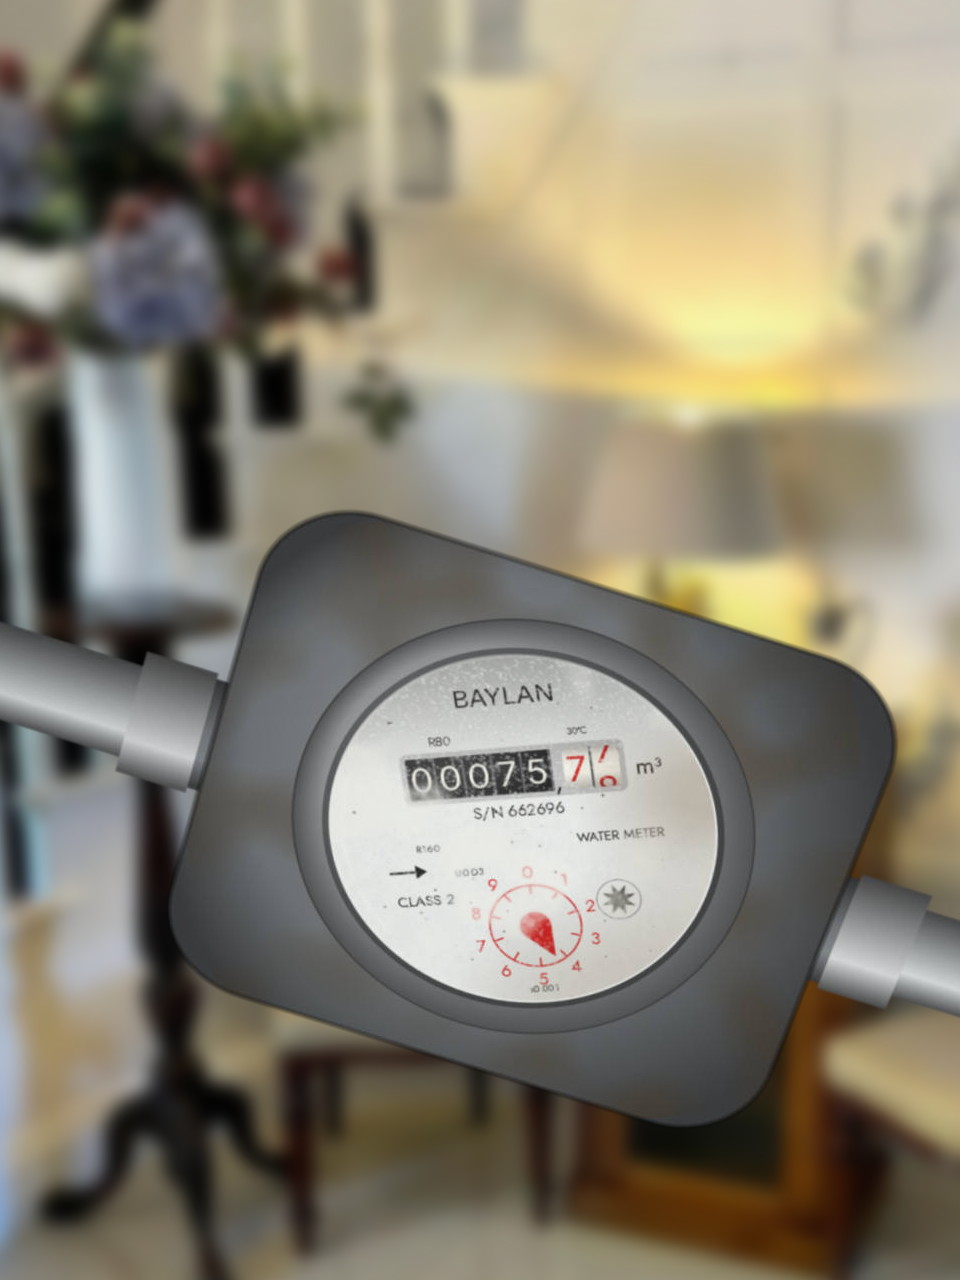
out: 75.774 m³
